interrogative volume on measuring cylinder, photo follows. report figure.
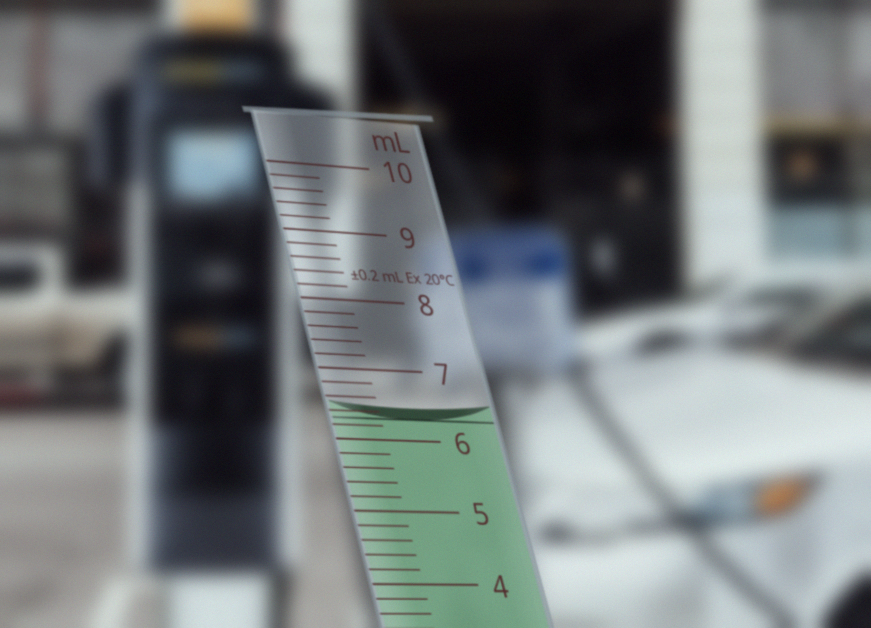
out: 6.3 mL
